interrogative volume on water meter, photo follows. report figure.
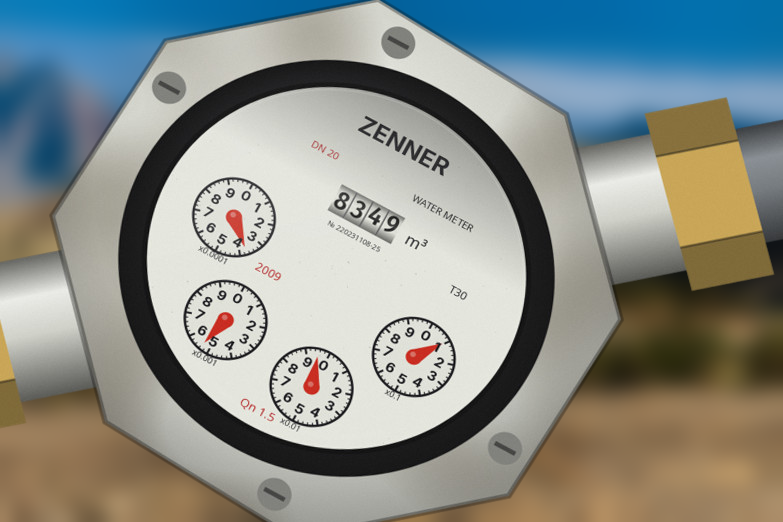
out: 8349.0953 m³
